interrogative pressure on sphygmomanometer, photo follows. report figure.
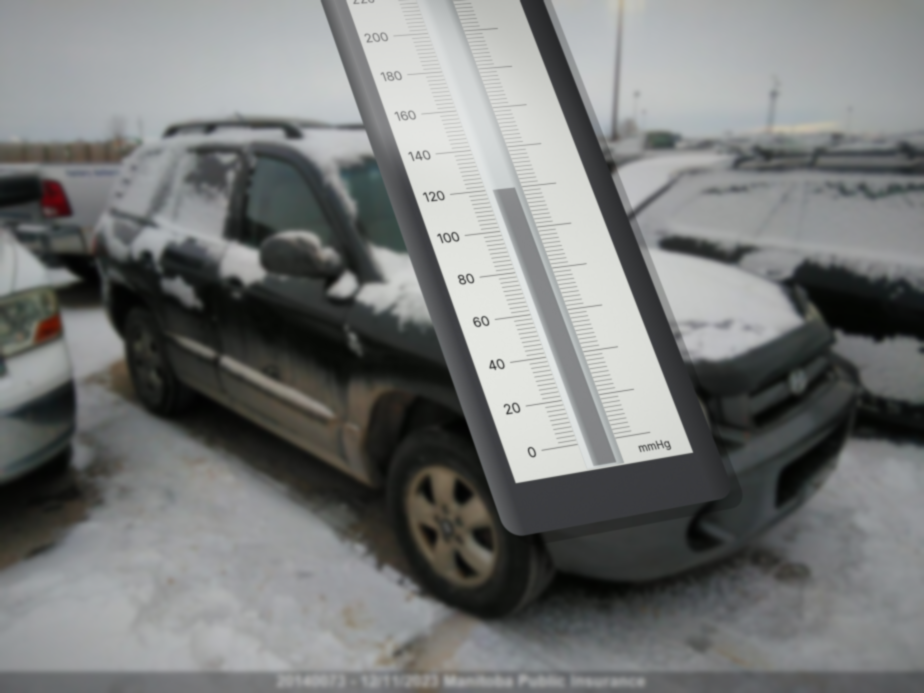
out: 120 mmHg
